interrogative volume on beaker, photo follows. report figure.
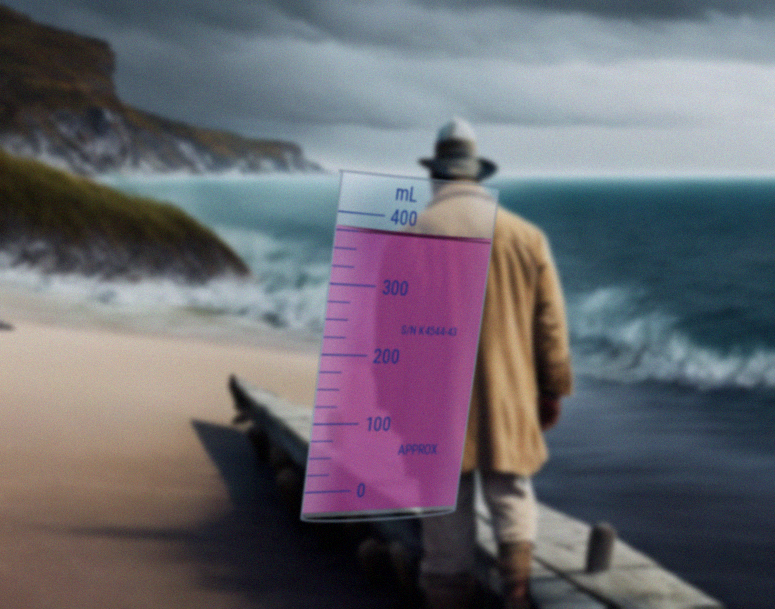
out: 375 mL
